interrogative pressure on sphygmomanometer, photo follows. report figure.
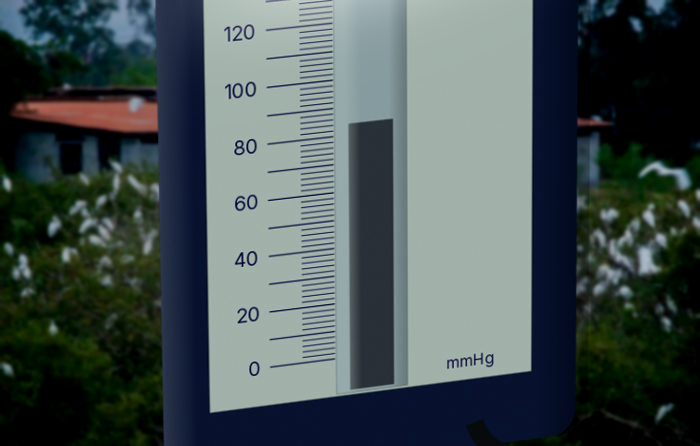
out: 84 mmHg
